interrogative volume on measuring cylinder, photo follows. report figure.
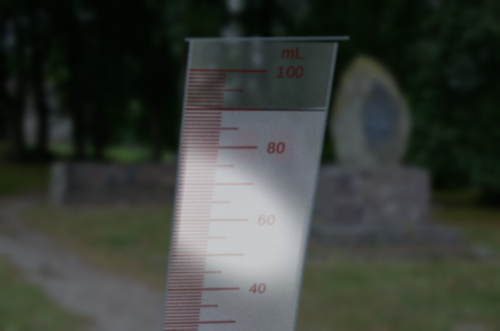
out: 90 mL
